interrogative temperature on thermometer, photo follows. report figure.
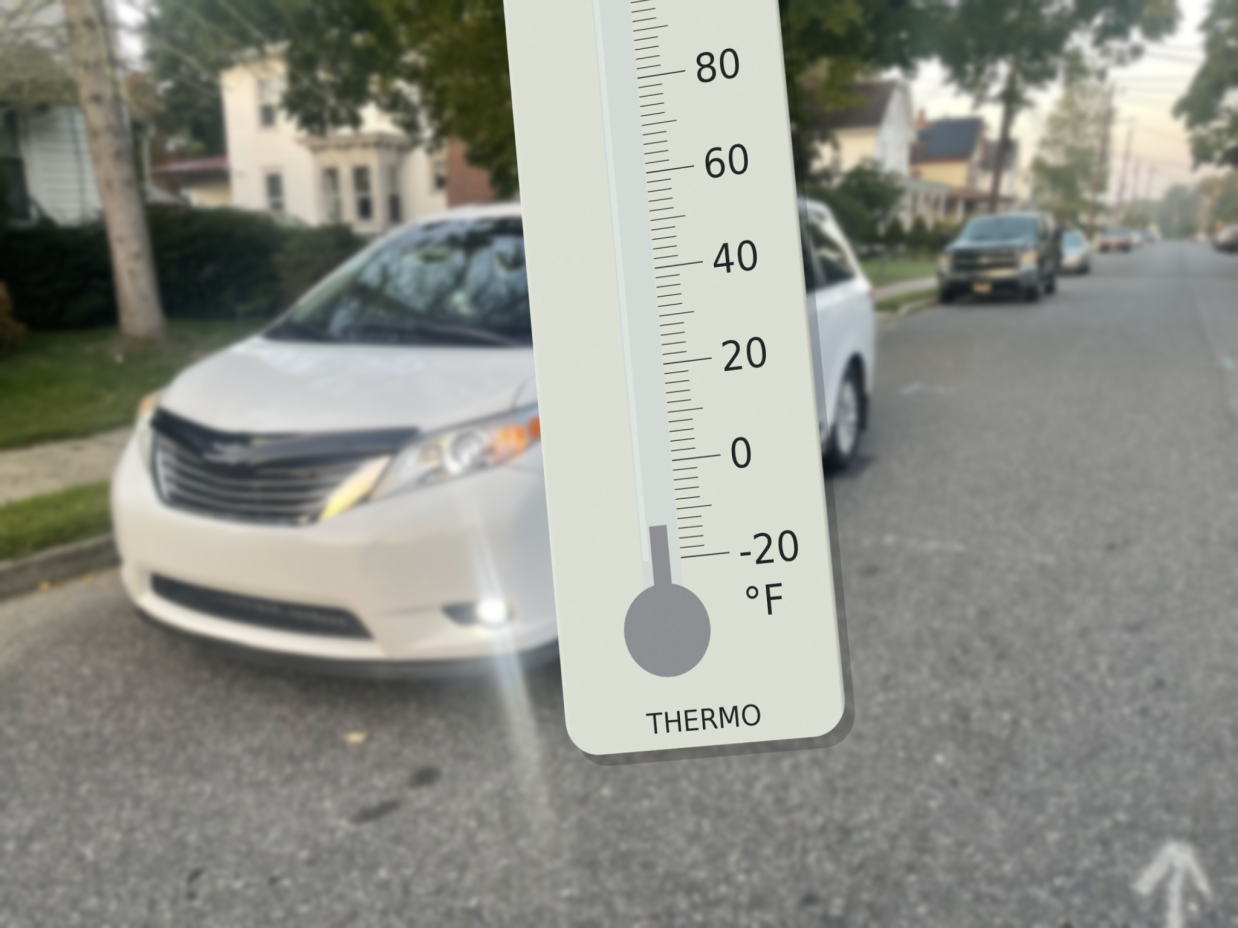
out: -13 °F
